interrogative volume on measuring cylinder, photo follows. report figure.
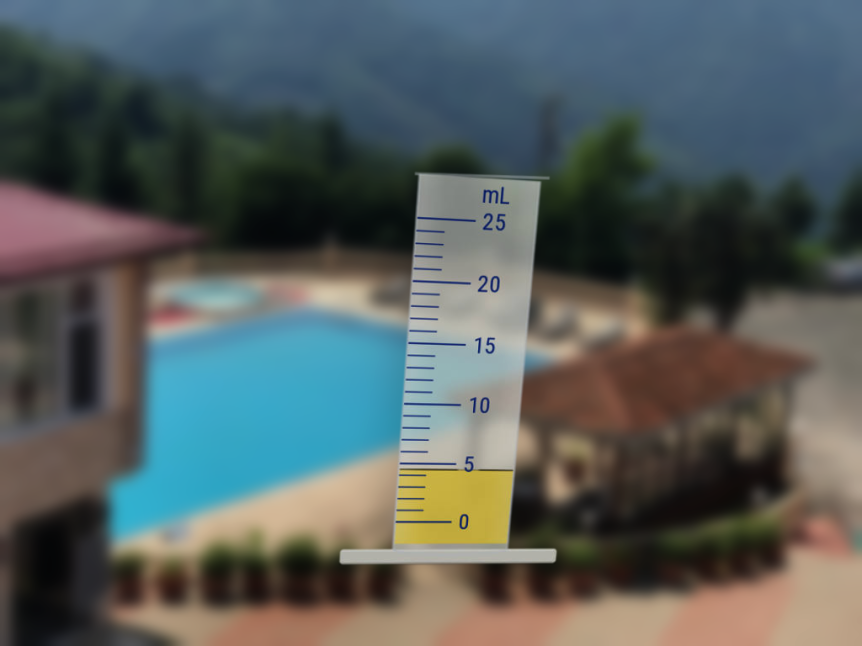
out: 4.5 mL
